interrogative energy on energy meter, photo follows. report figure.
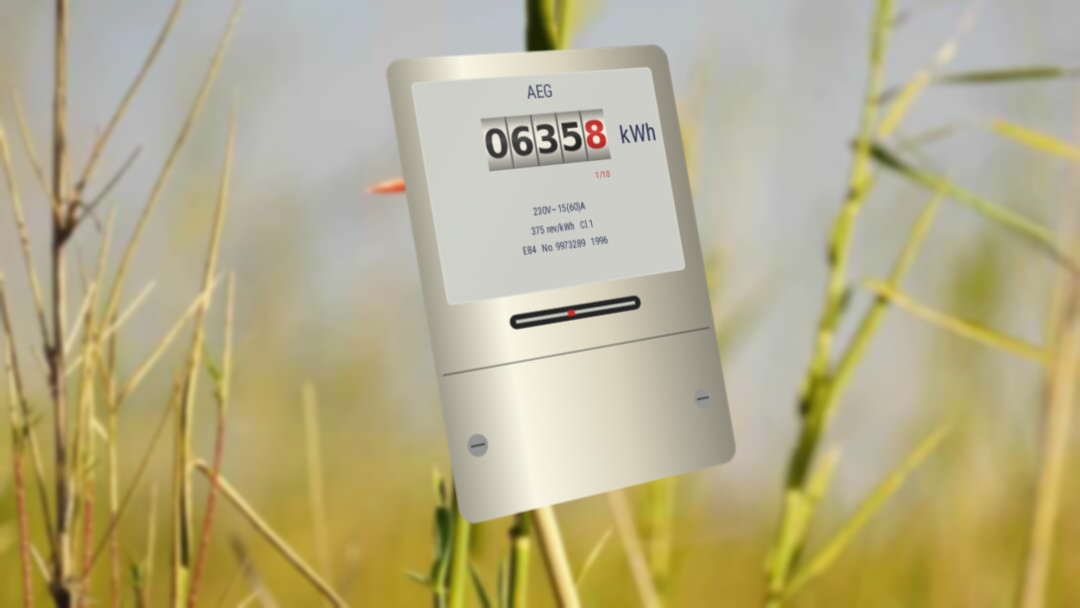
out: 635.8 kWh
